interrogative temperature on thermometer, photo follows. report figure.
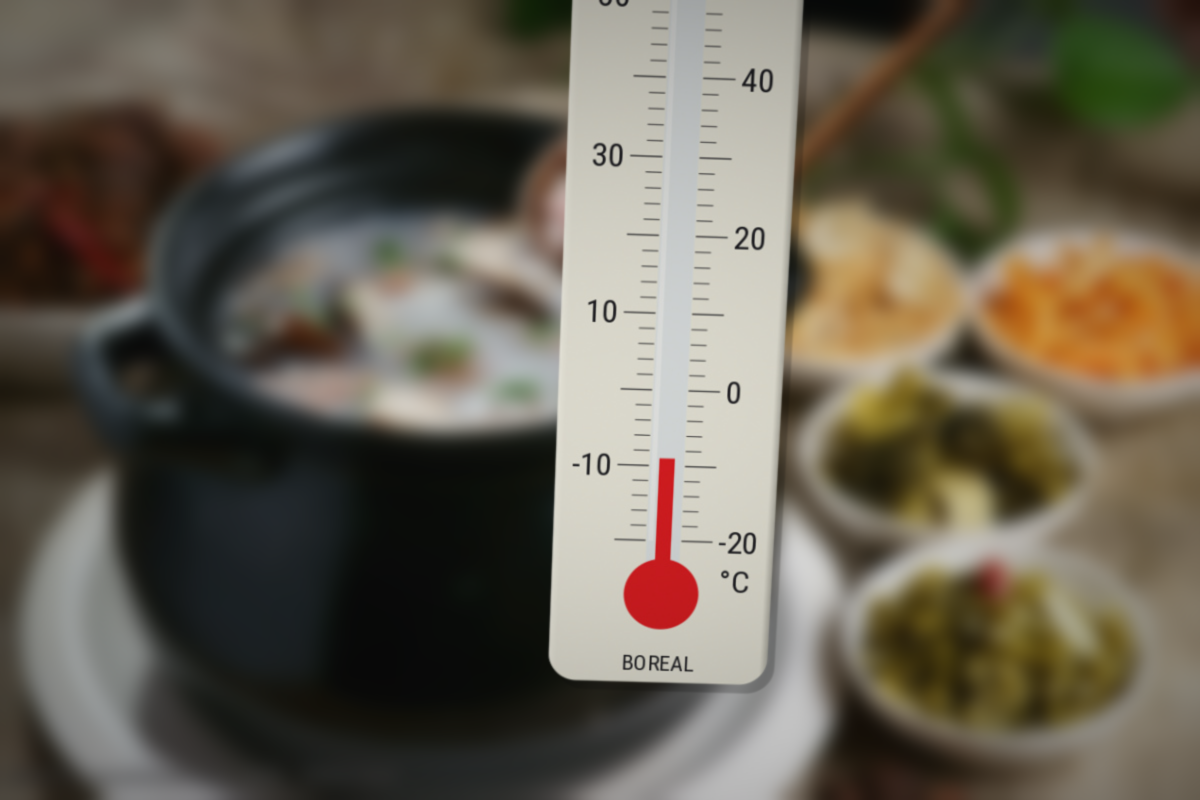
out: -9 °C
